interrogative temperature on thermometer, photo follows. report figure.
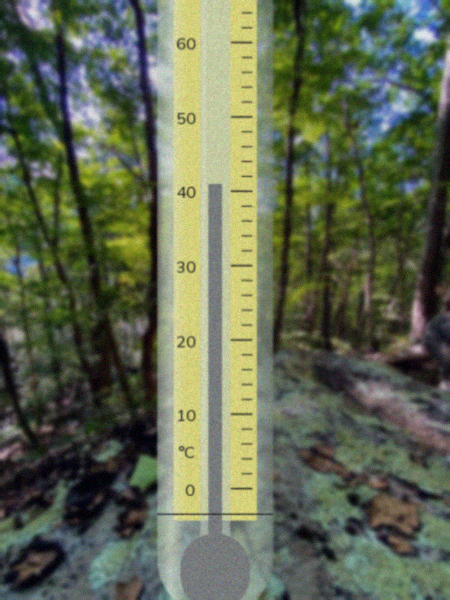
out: 41 °C
